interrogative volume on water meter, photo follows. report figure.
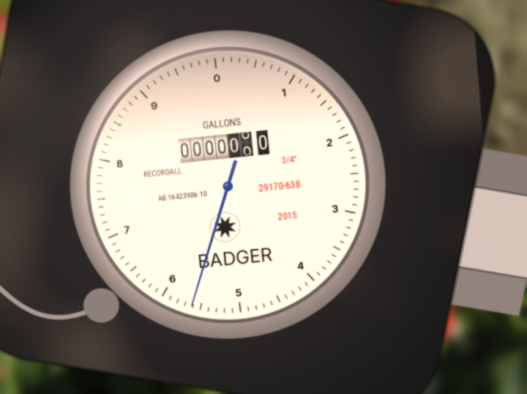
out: 85.6 gal
